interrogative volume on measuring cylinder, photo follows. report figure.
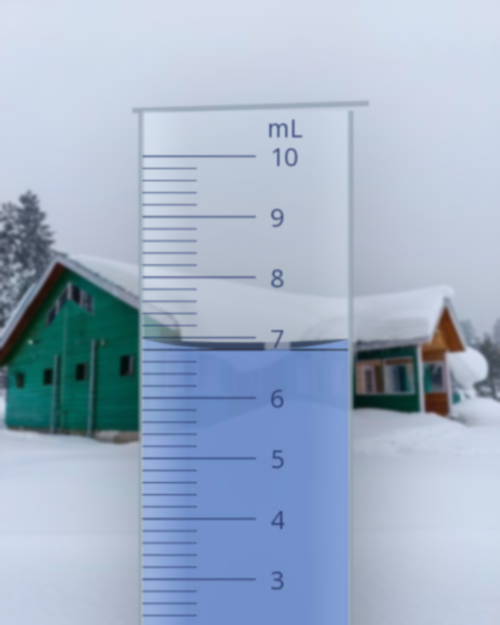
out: 6.8 mL
